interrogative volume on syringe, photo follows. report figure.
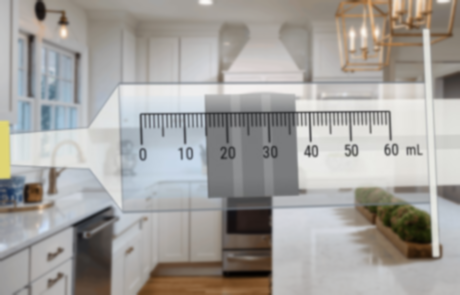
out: 15 mL
